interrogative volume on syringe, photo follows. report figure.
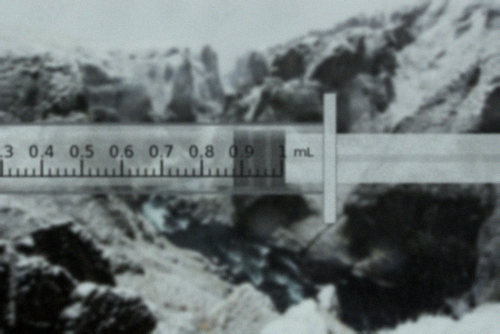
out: 0.88 mL
